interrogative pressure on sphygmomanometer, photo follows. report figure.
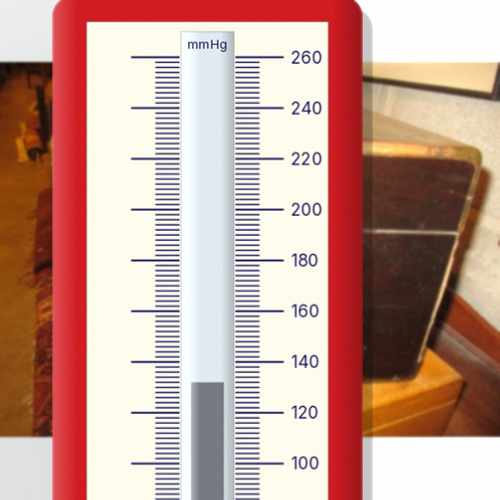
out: 132 mmHg
